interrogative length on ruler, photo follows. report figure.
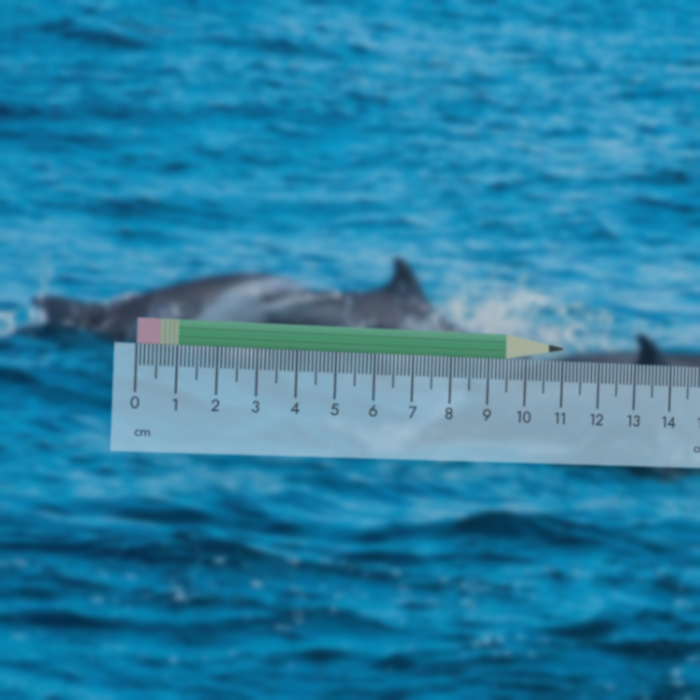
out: 11 cm
